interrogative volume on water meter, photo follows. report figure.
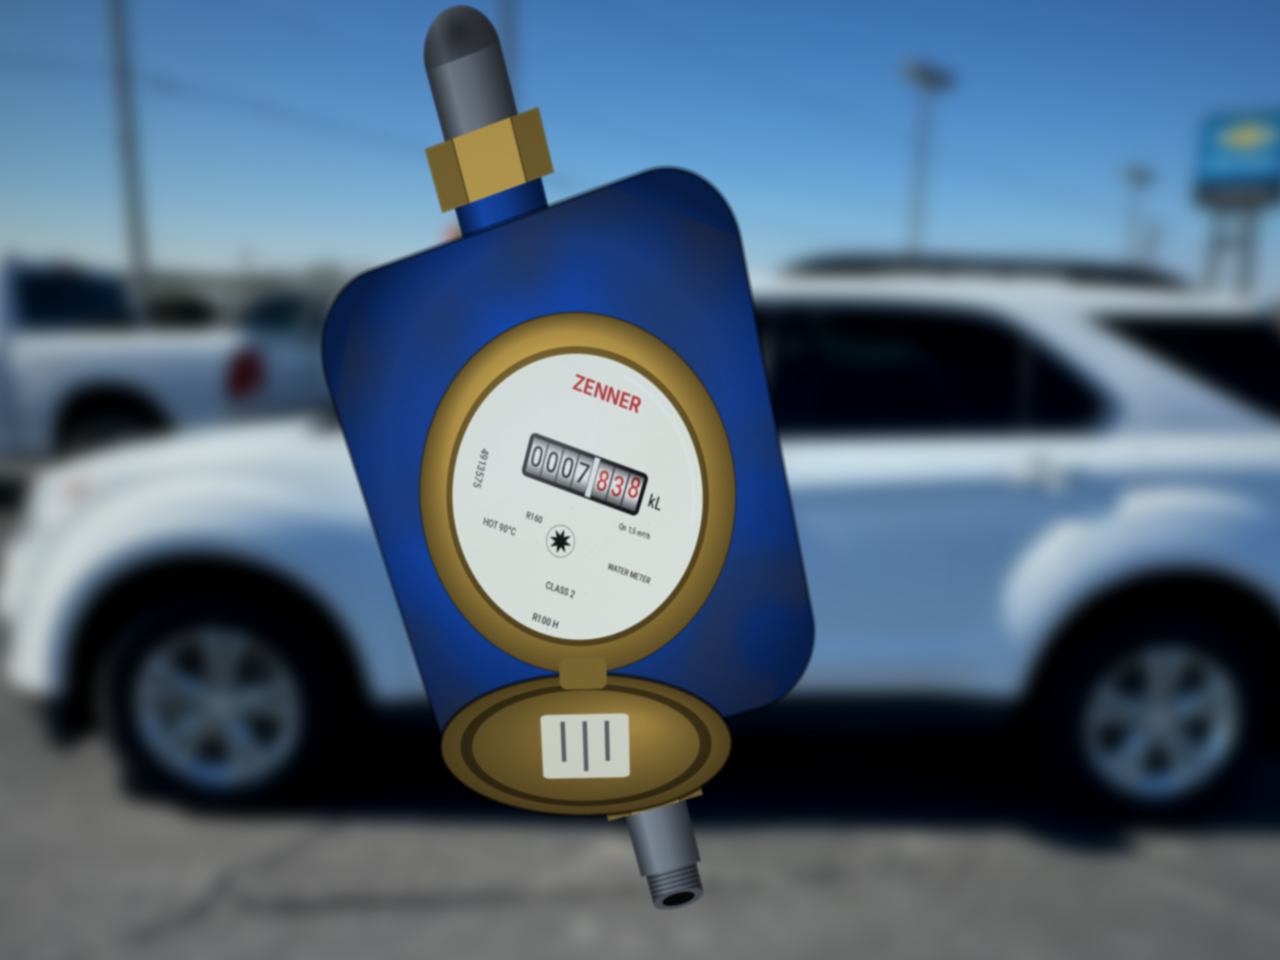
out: 7.838 kL
